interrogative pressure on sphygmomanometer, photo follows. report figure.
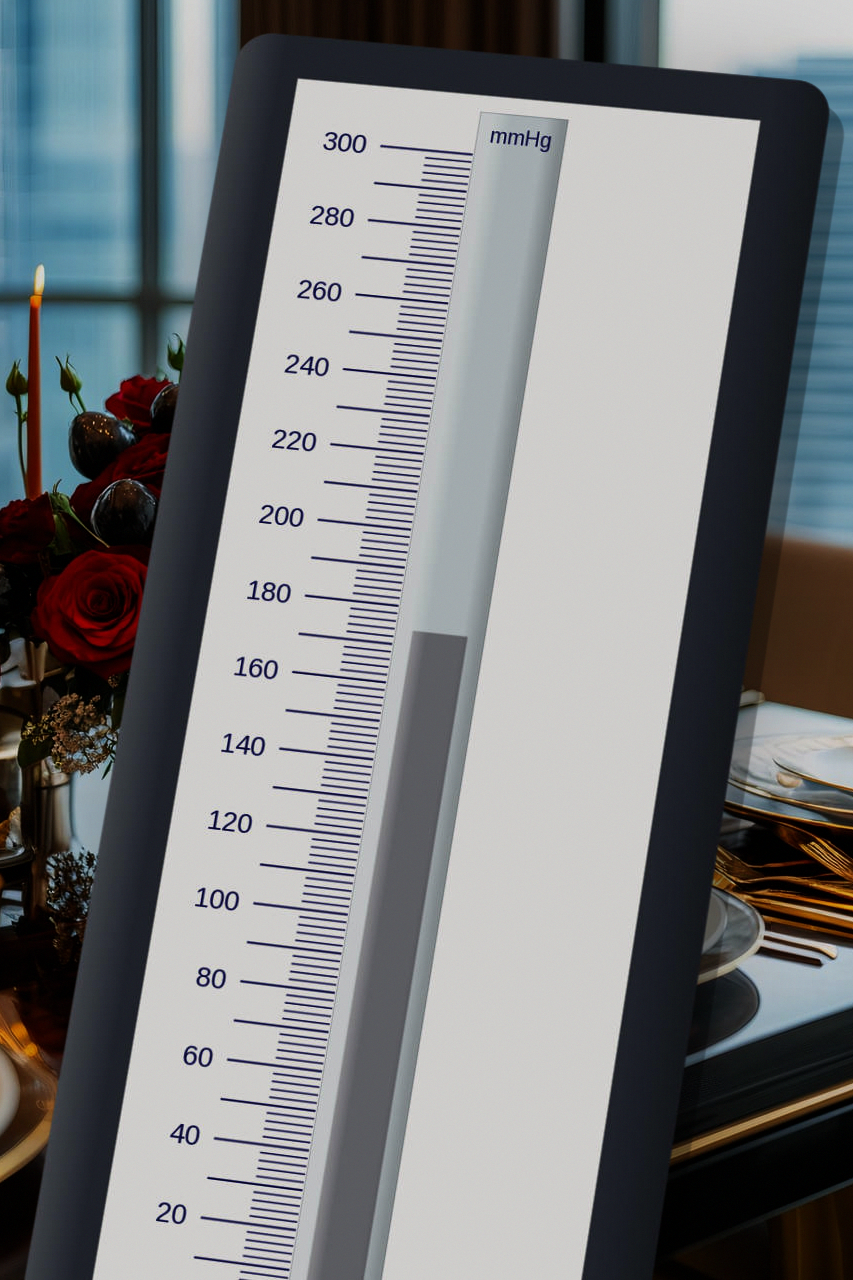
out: 174 mmHg
